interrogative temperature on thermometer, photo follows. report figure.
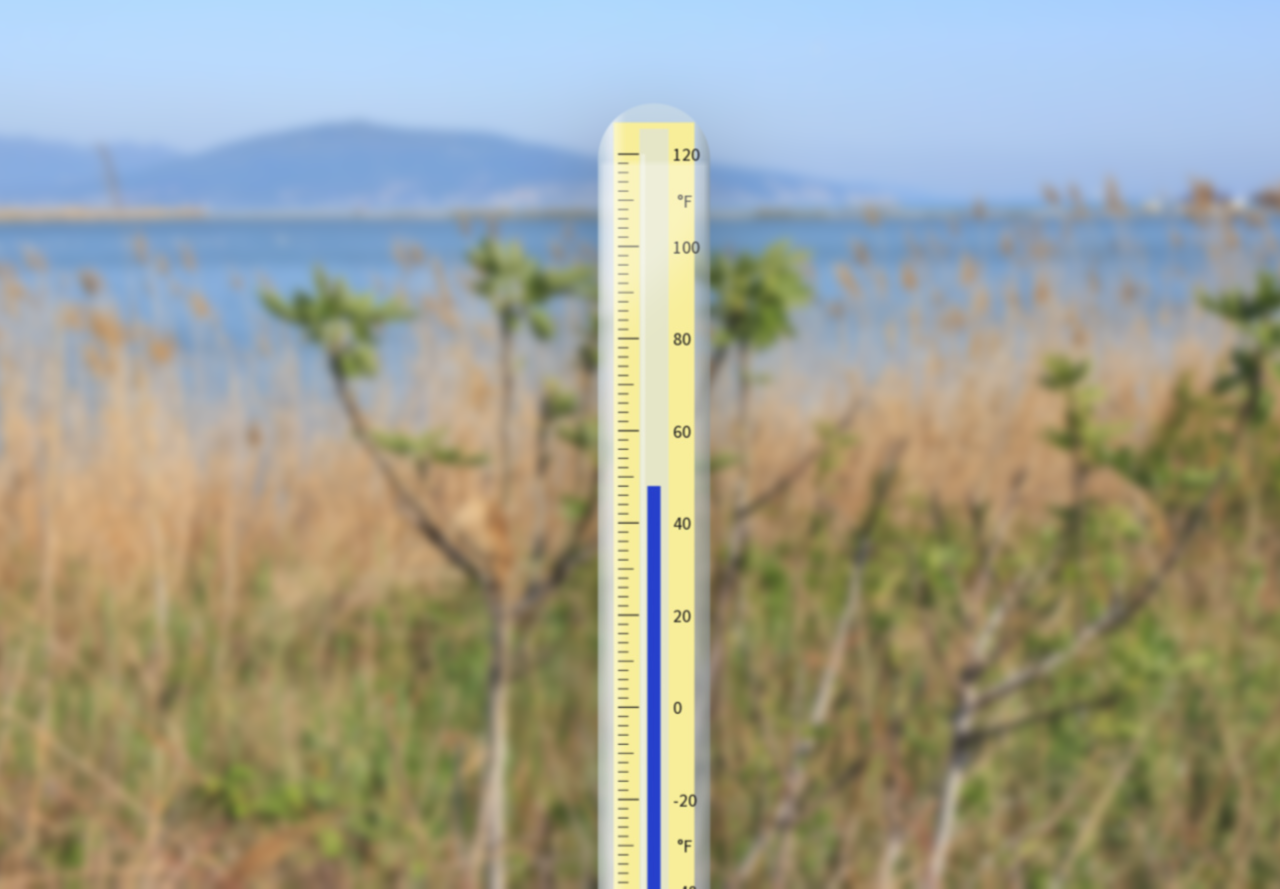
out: 48 °F
